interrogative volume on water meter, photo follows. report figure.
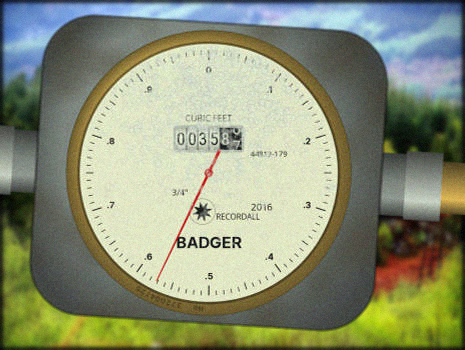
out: 3586.57 ft³
